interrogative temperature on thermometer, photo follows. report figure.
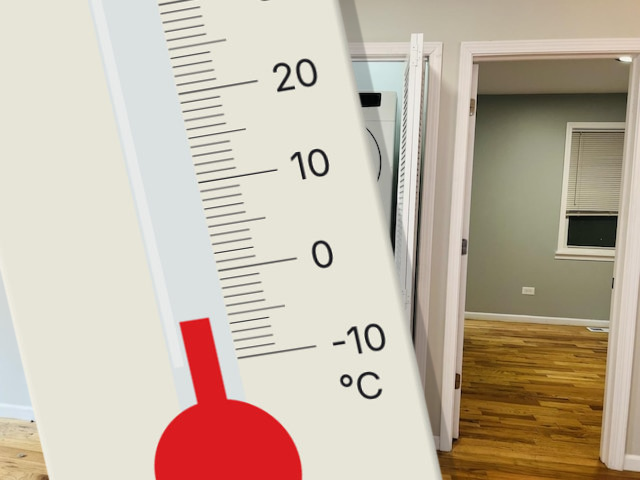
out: -5 °C
